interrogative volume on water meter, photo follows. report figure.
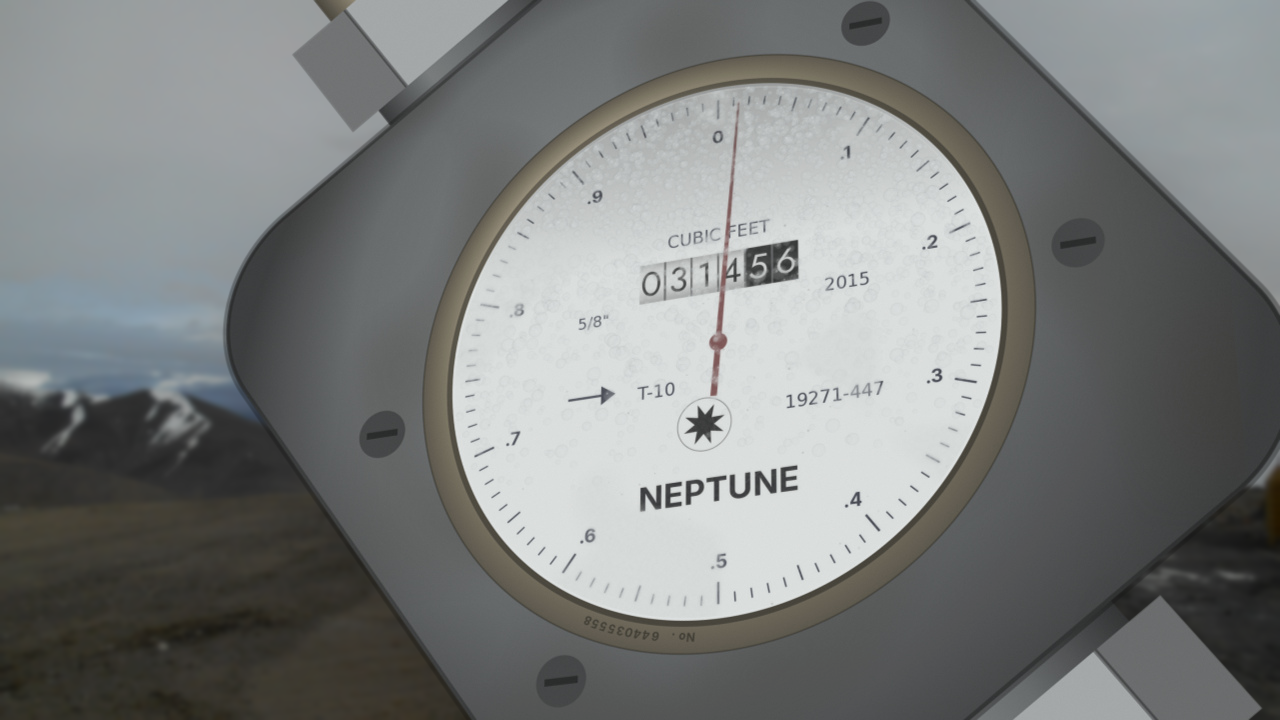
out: 31456.01 ft³
